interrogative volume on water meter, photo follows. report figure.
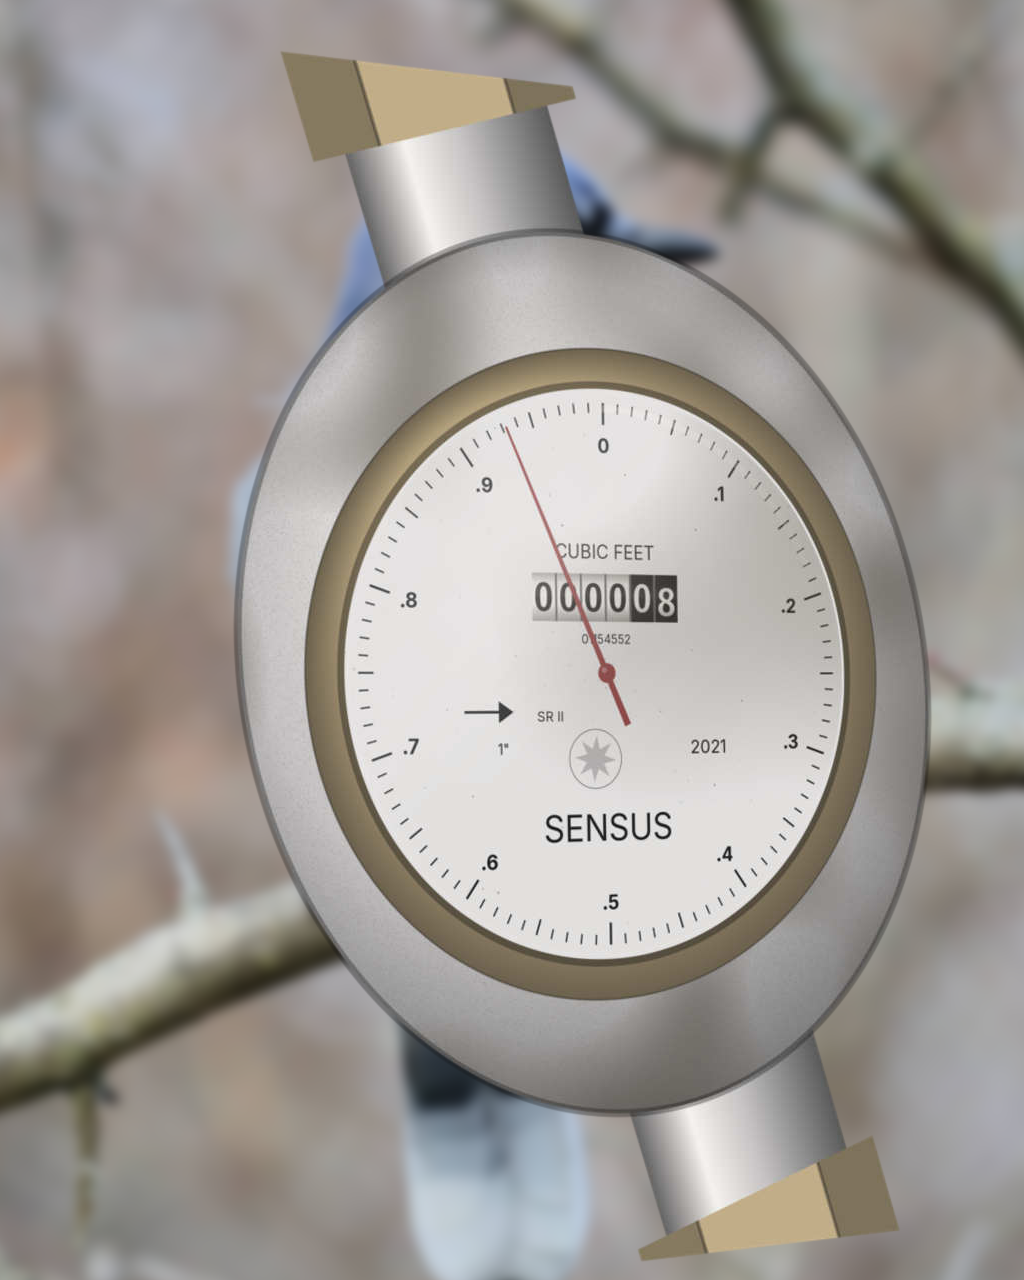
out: 7.93 ft³
